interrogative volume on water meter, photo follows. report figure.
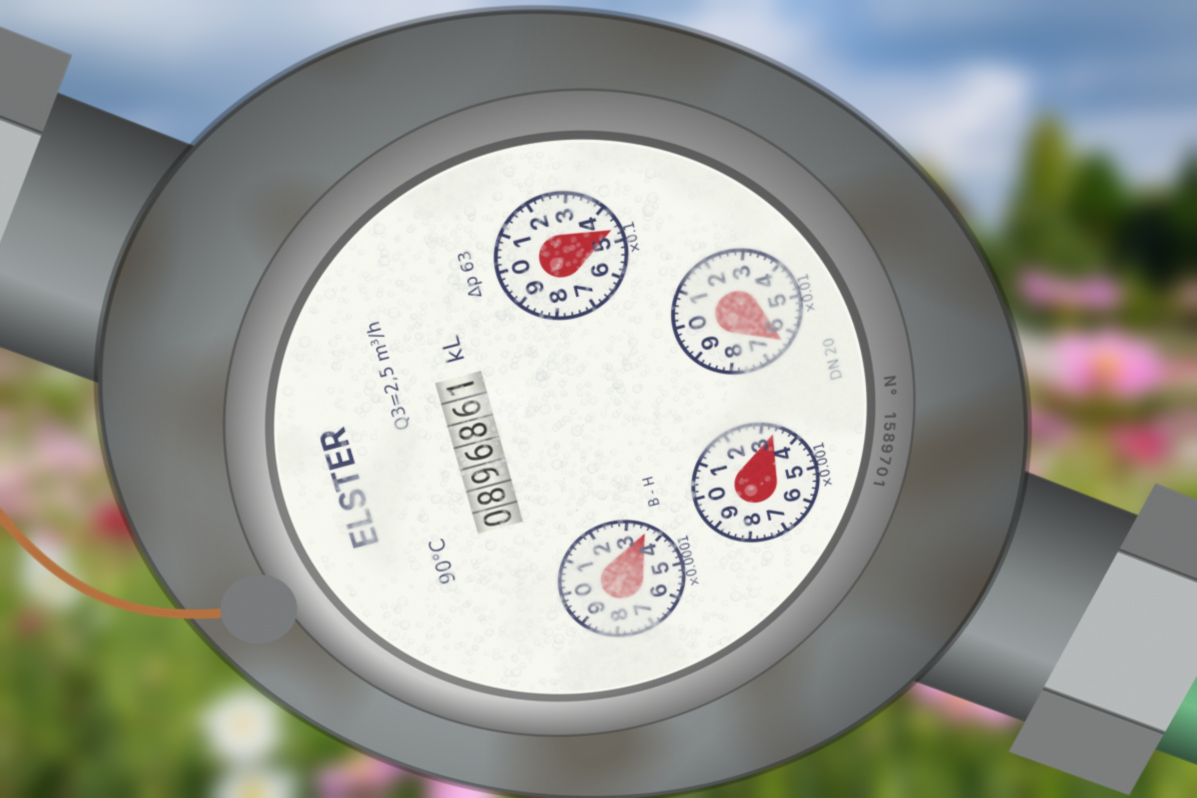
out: 896861.4633 kL
